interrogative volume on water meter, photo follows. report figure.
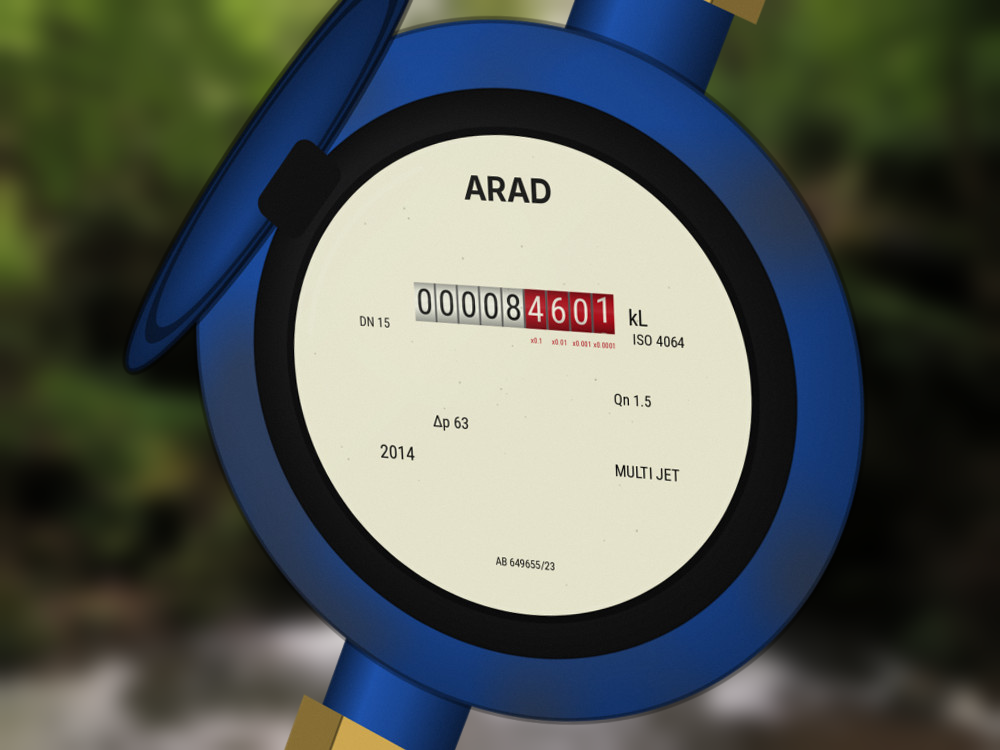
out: 8.4601 kL
